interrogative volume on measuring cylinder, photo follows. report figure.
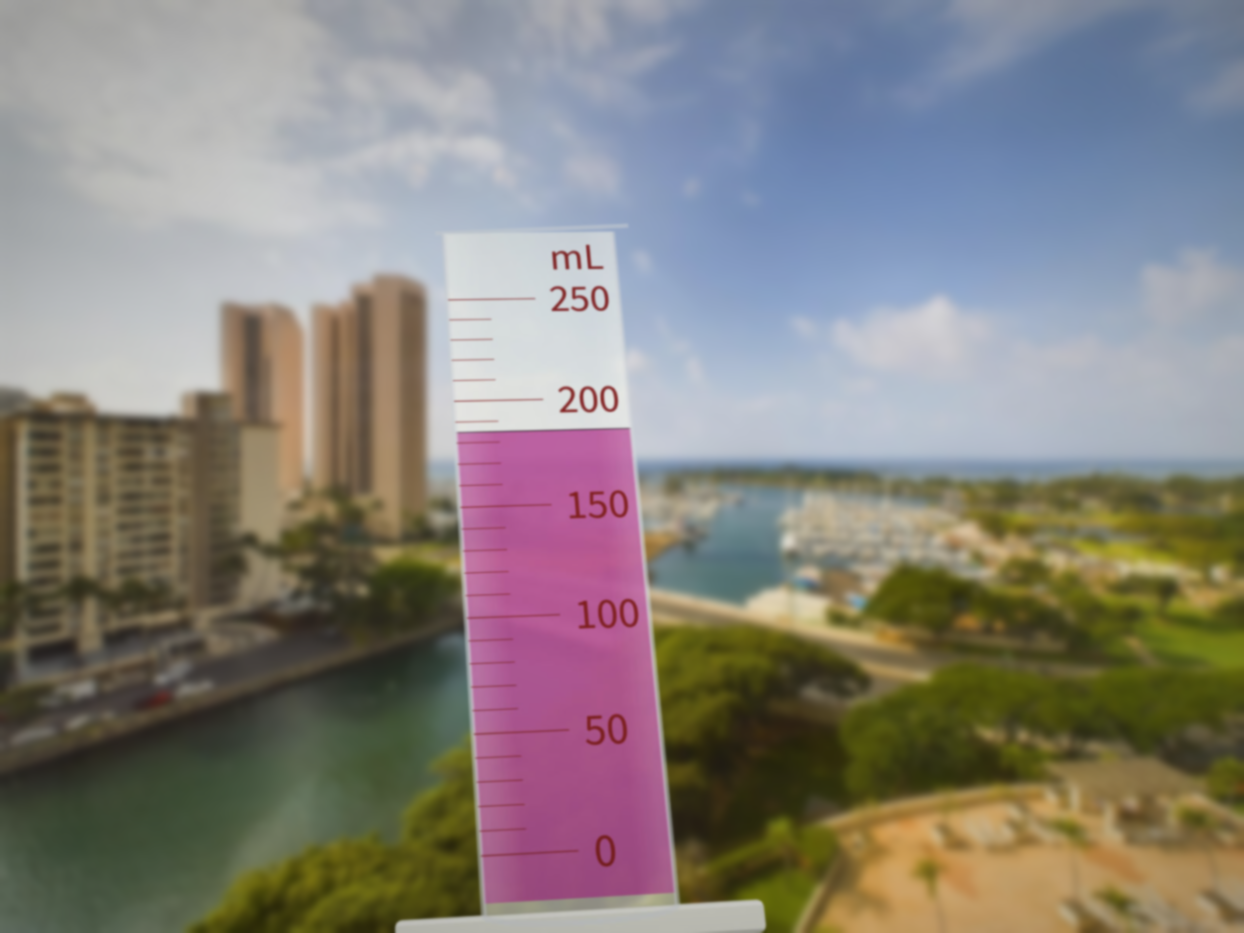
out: 185 mL
